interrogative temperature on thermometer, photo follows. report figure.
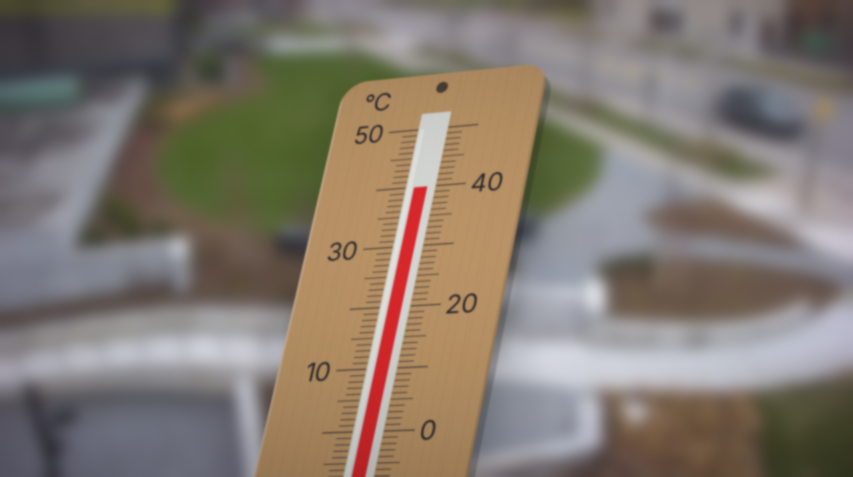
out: 40 °C
